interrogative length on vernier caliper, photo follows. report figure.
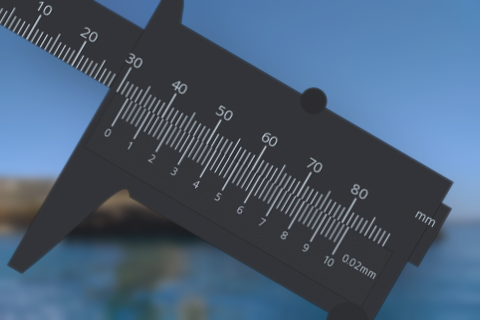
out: 32.5 mm
